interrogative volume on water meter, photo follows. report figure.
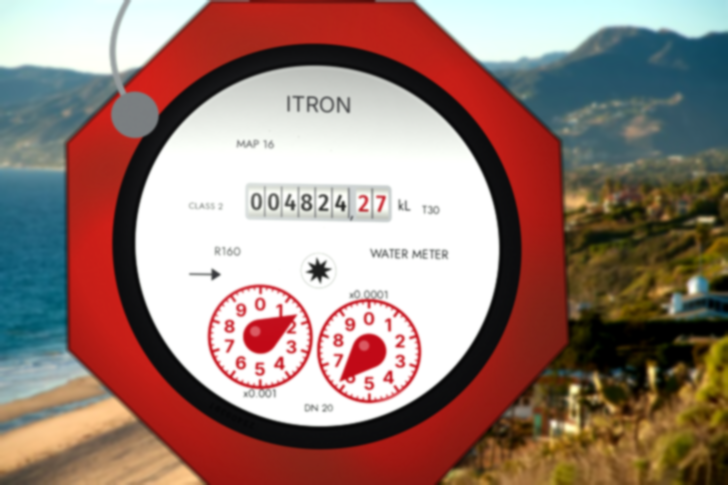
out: 4824.2716 kL
